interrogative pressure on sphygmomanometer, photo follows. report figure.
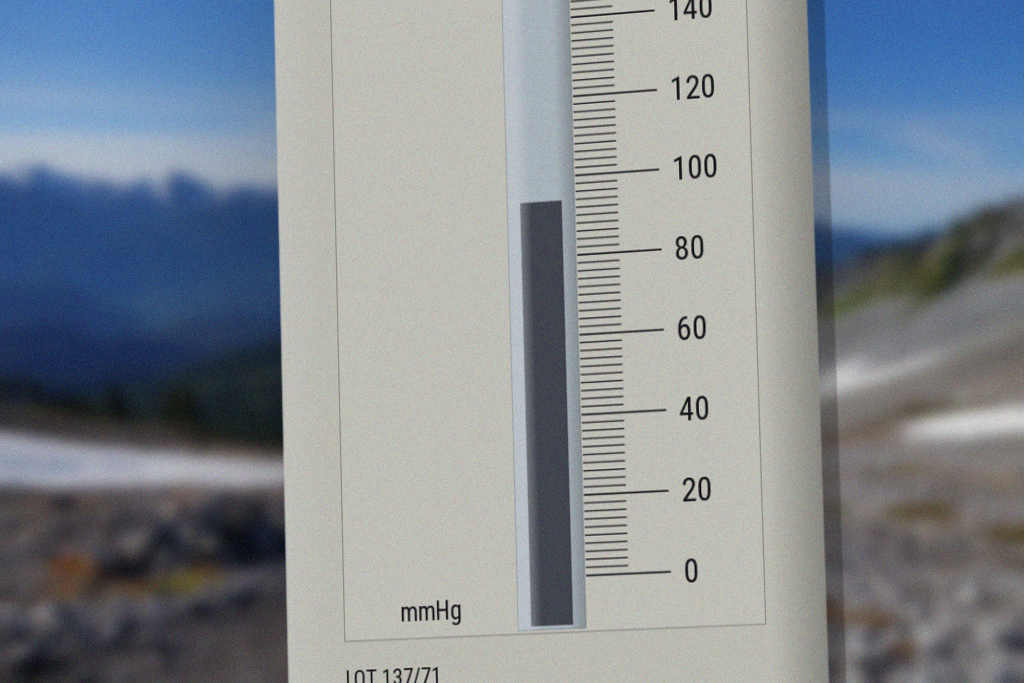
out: 94 mmHg
